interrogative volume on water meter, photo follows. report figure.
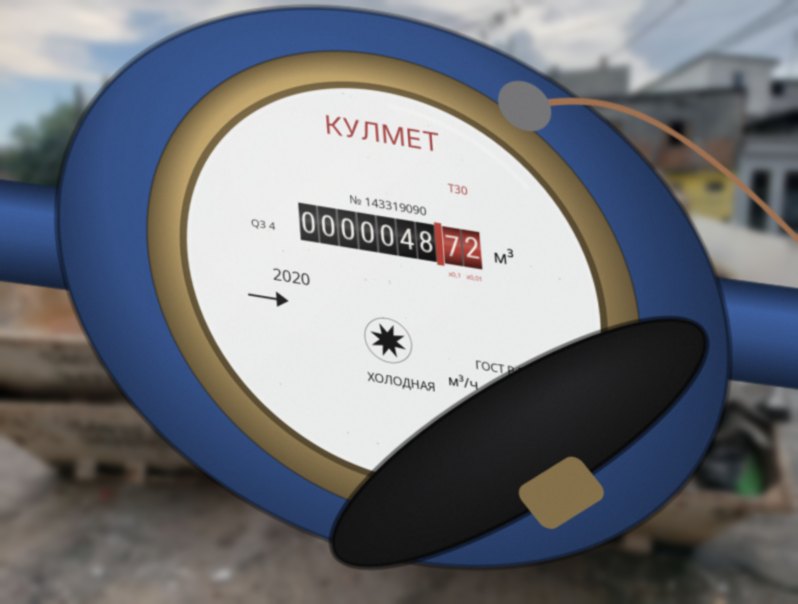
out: 48.72 m³
